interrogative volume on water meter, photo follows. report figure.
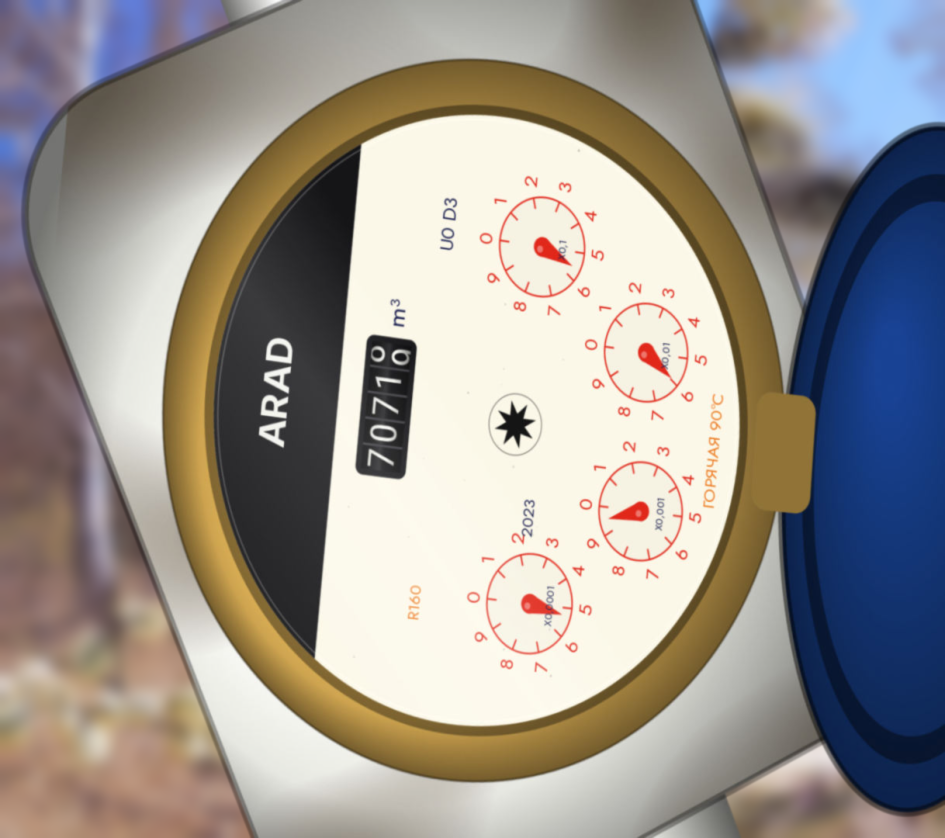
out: 70718.5595 m³
